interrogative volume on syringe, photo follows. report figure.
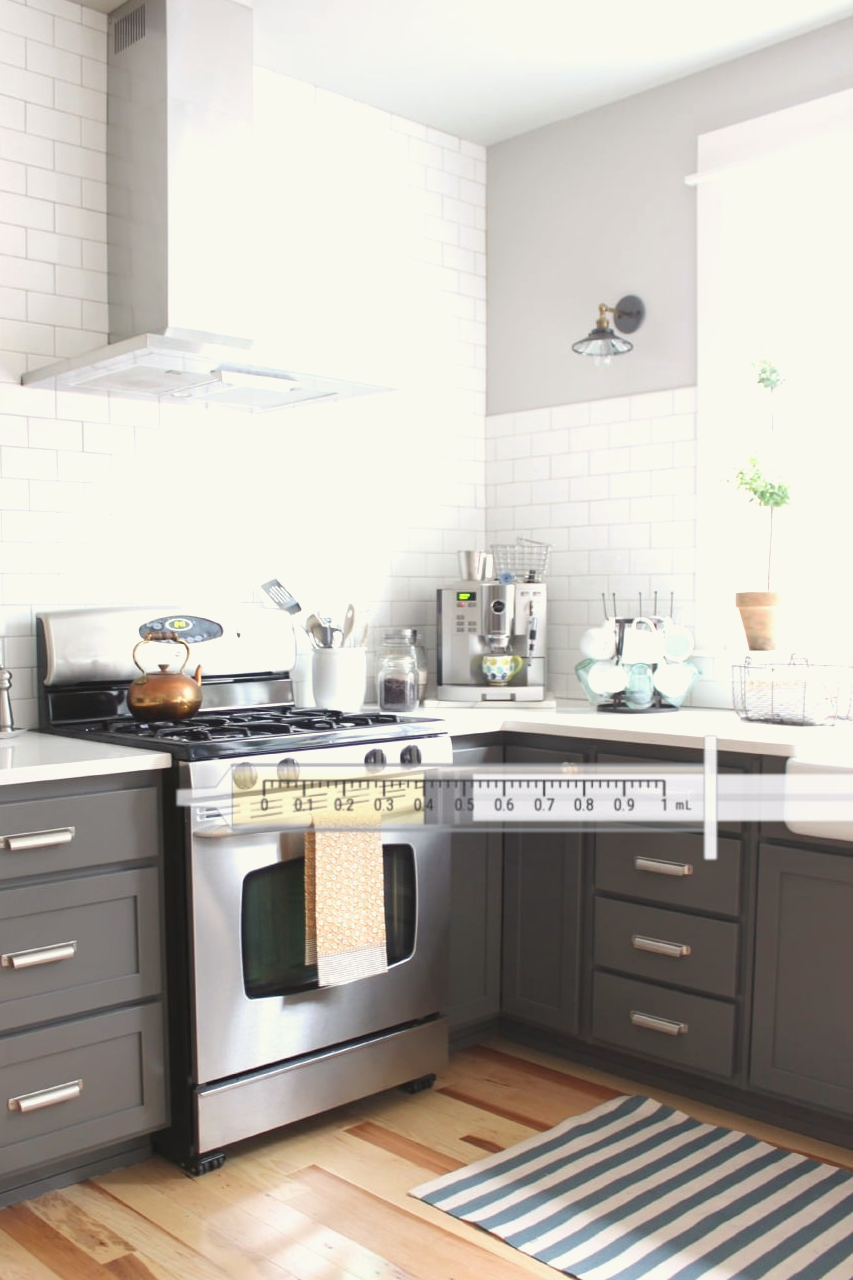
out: 0.4 mL
